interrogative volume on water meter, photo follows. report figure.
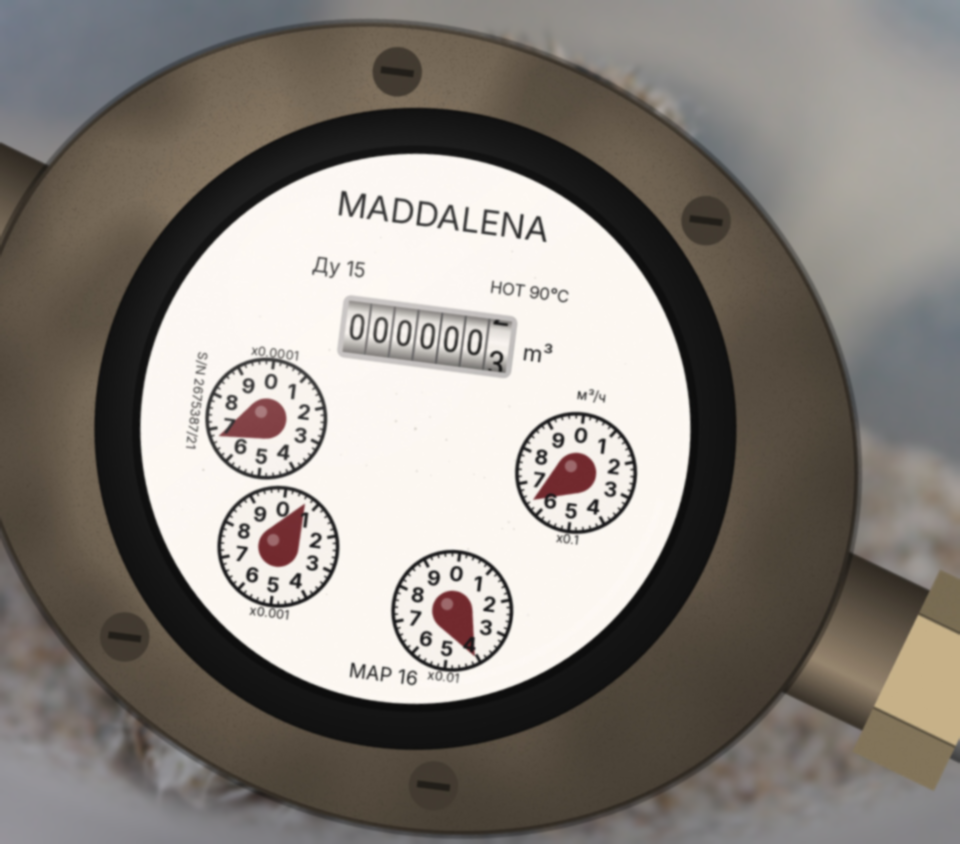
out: 2.6406 m³
